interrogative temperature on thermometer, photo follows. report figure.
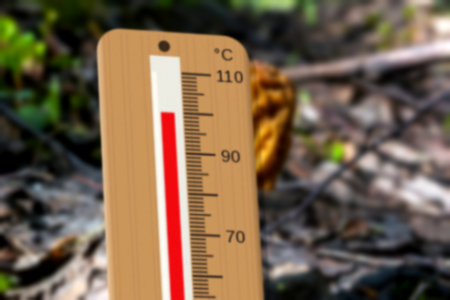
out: 100 °C
